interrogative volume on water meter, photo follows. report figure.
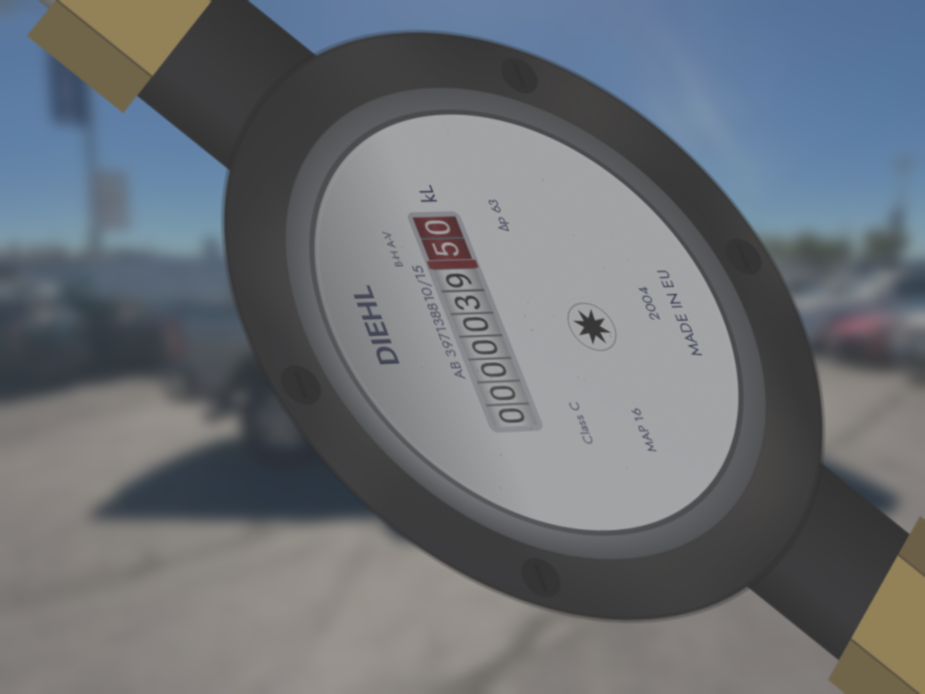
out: 39.50 kL
